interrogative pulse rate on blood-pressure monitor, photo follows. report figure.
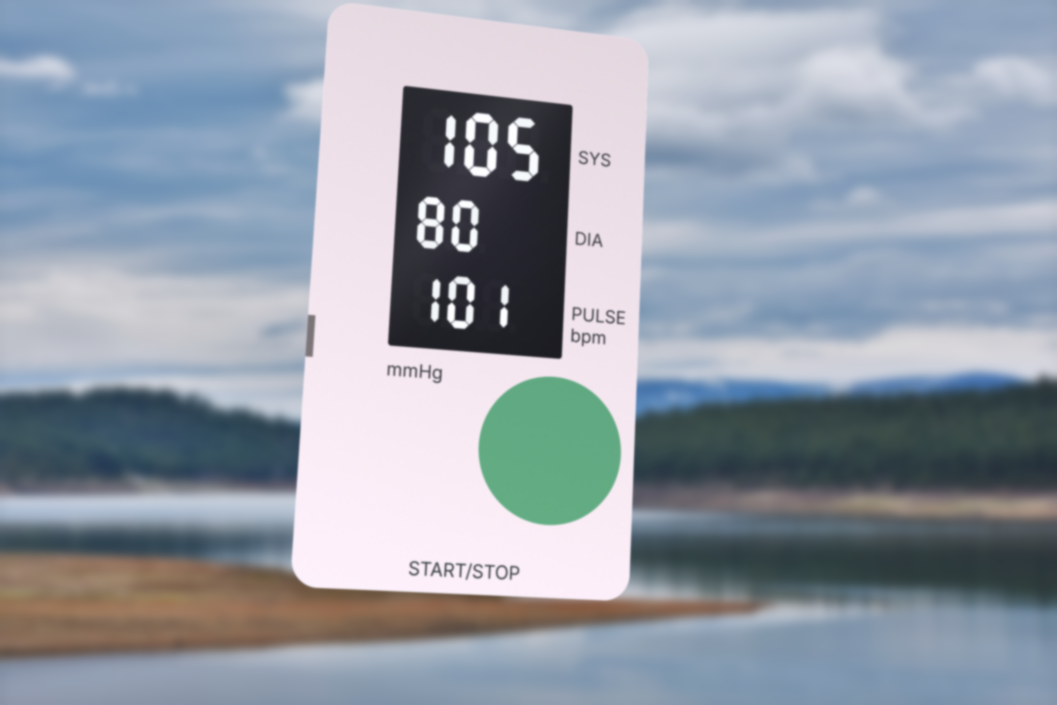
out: 101 bpm
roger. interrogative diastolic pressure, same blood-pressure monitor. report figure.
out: 80 mmHg
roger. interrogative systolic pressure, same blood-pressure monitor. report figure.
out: 105 mmHg
